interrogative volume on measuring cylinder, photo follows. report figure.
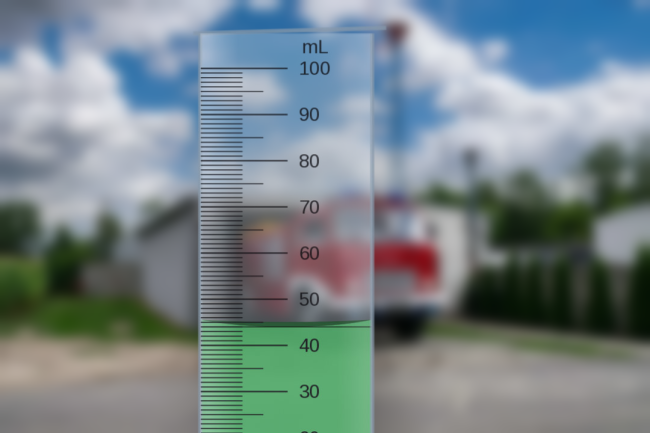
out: 44 mL
